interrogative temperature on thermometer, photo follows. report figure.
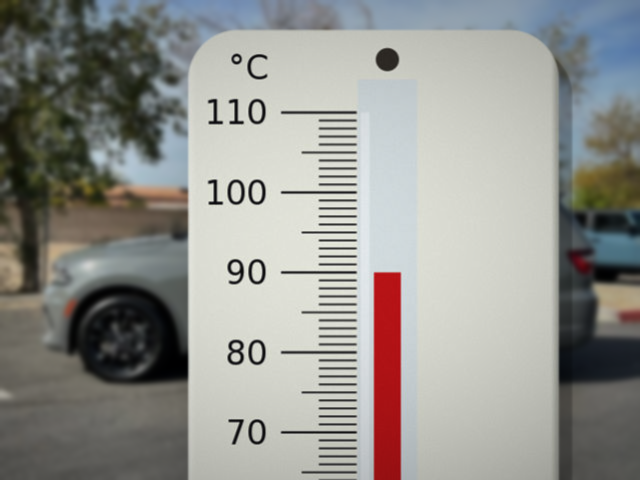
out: 90 °C
